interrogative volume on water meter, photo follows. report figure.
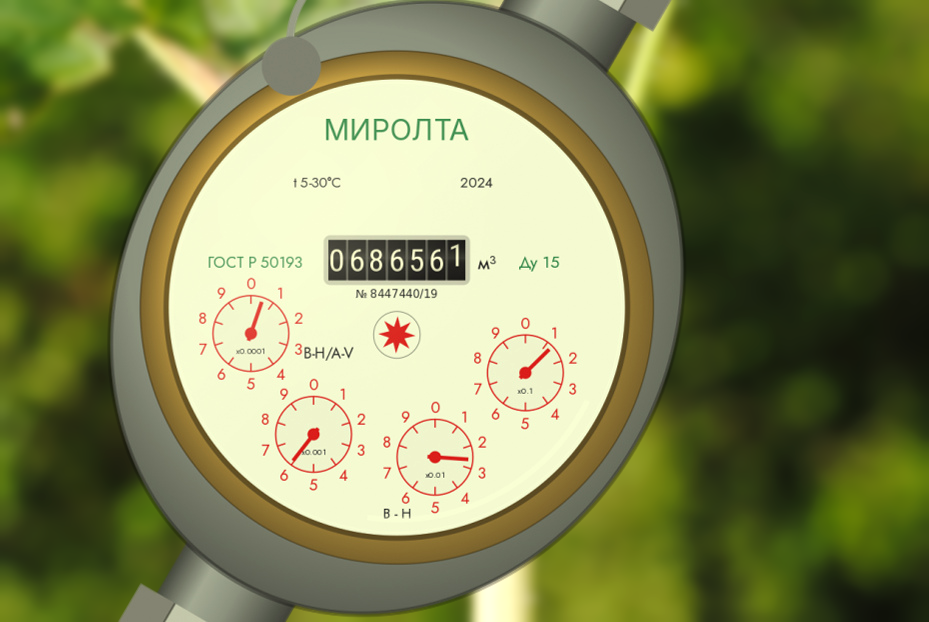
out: 686561.1260 m³
